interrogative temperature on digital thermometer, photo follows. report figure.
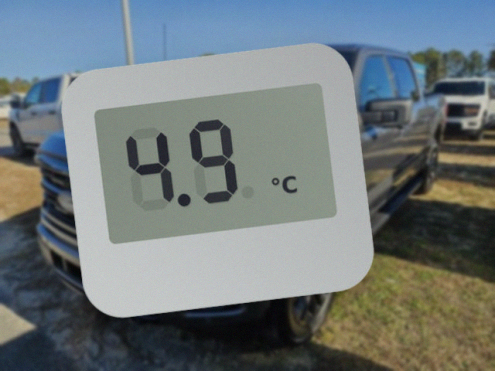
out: 4.9 °C
